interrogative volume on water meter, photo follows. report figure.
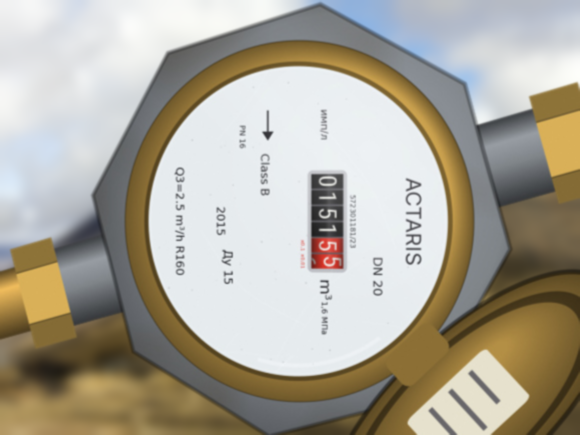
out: 151.55 m³
